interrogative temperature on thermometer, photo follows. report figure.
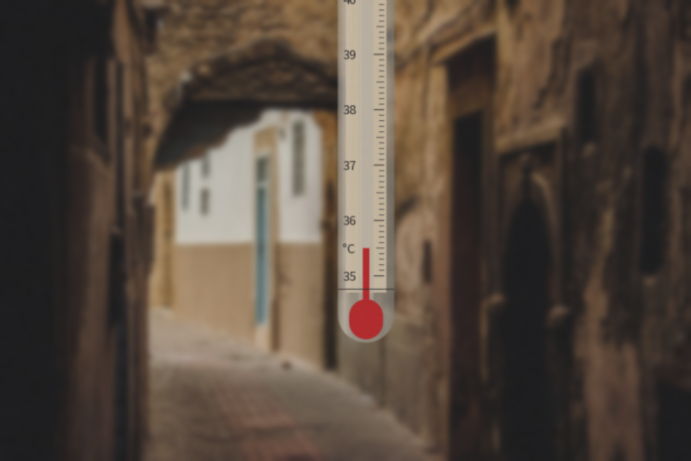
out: 35.5 °C
